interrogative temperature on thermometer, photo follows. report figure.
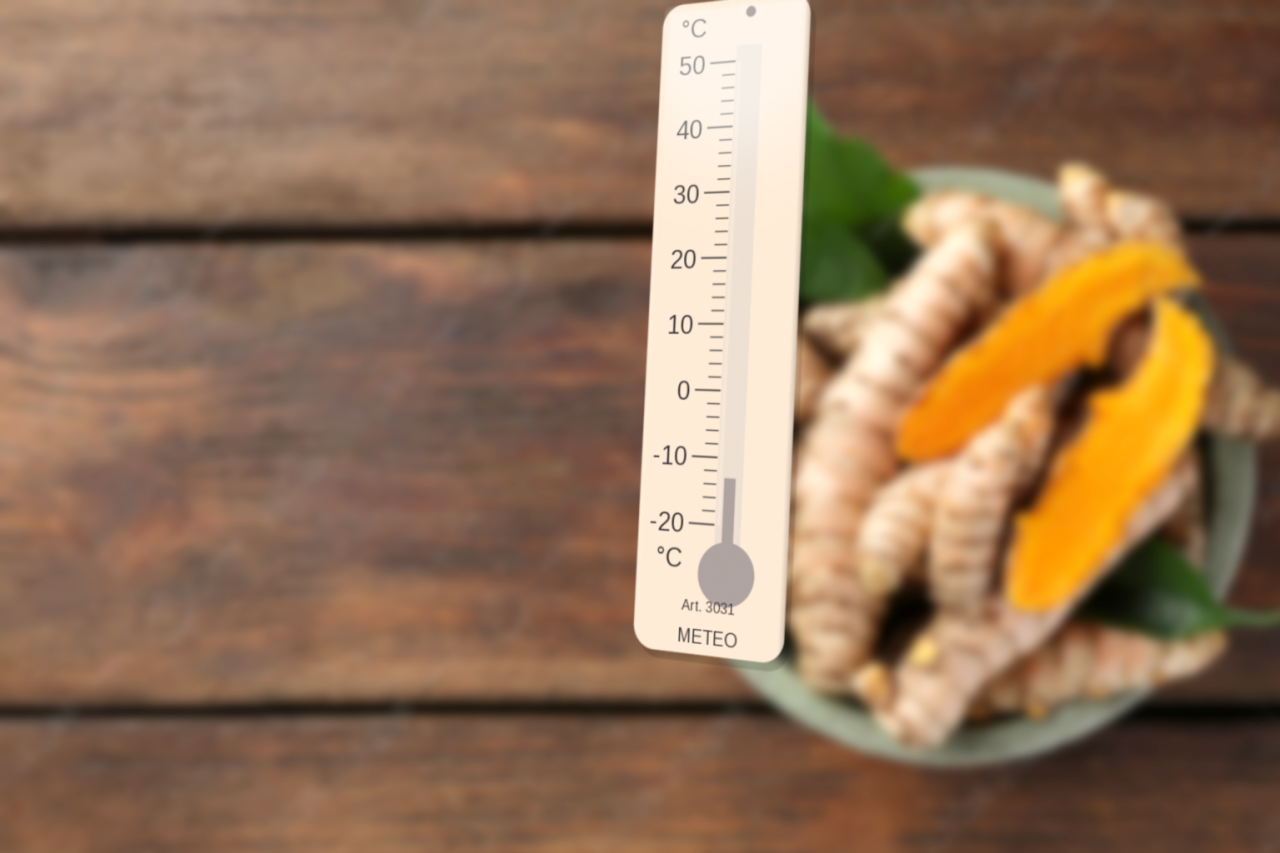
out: -13 °C
